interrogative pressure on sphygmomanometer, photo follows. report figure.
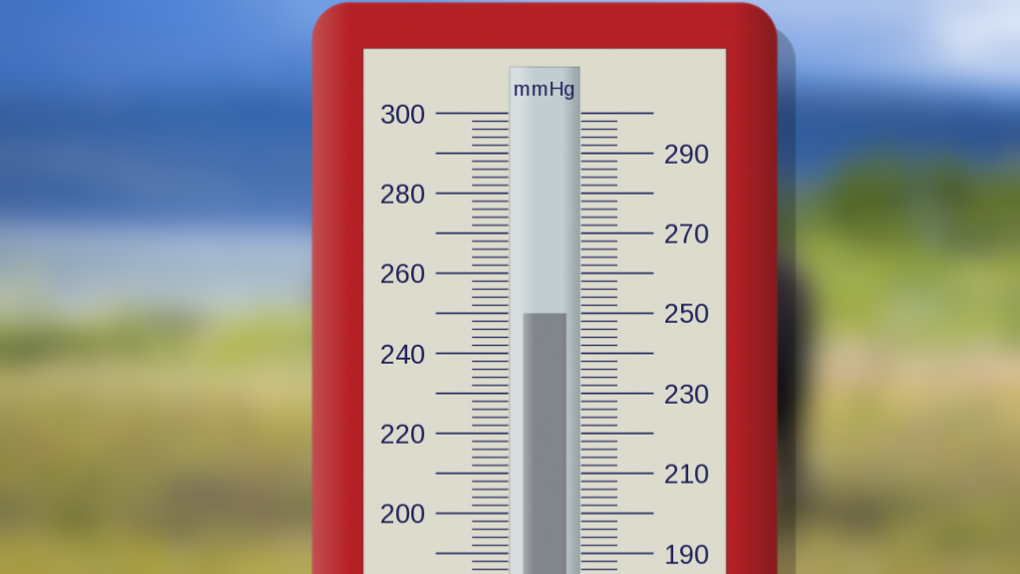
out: 250 mmHg
